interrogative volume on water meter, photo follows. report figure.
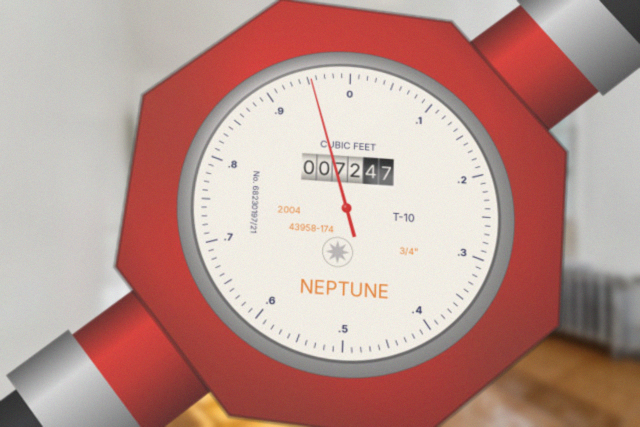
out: 7246.95 ft³
